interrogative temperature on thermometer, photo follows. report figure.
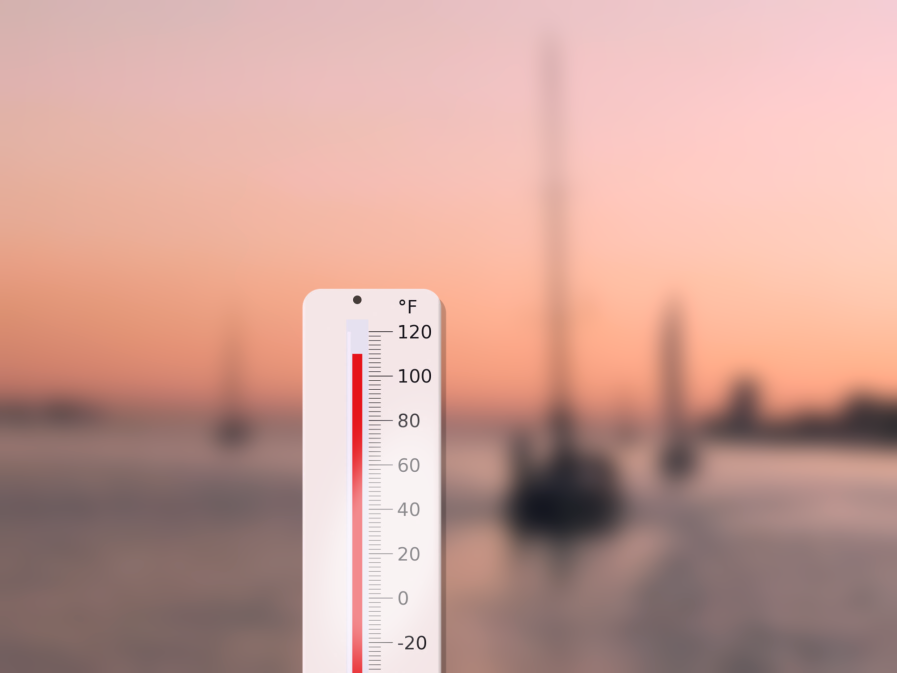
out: 110 °F
